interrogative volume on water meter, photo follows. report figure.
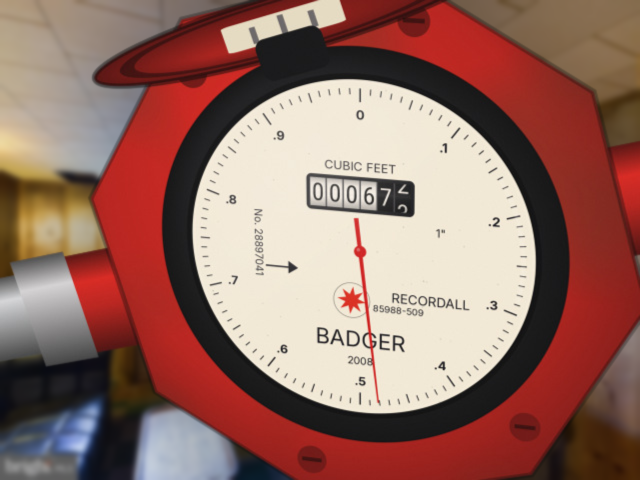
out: 672.48 ft³
